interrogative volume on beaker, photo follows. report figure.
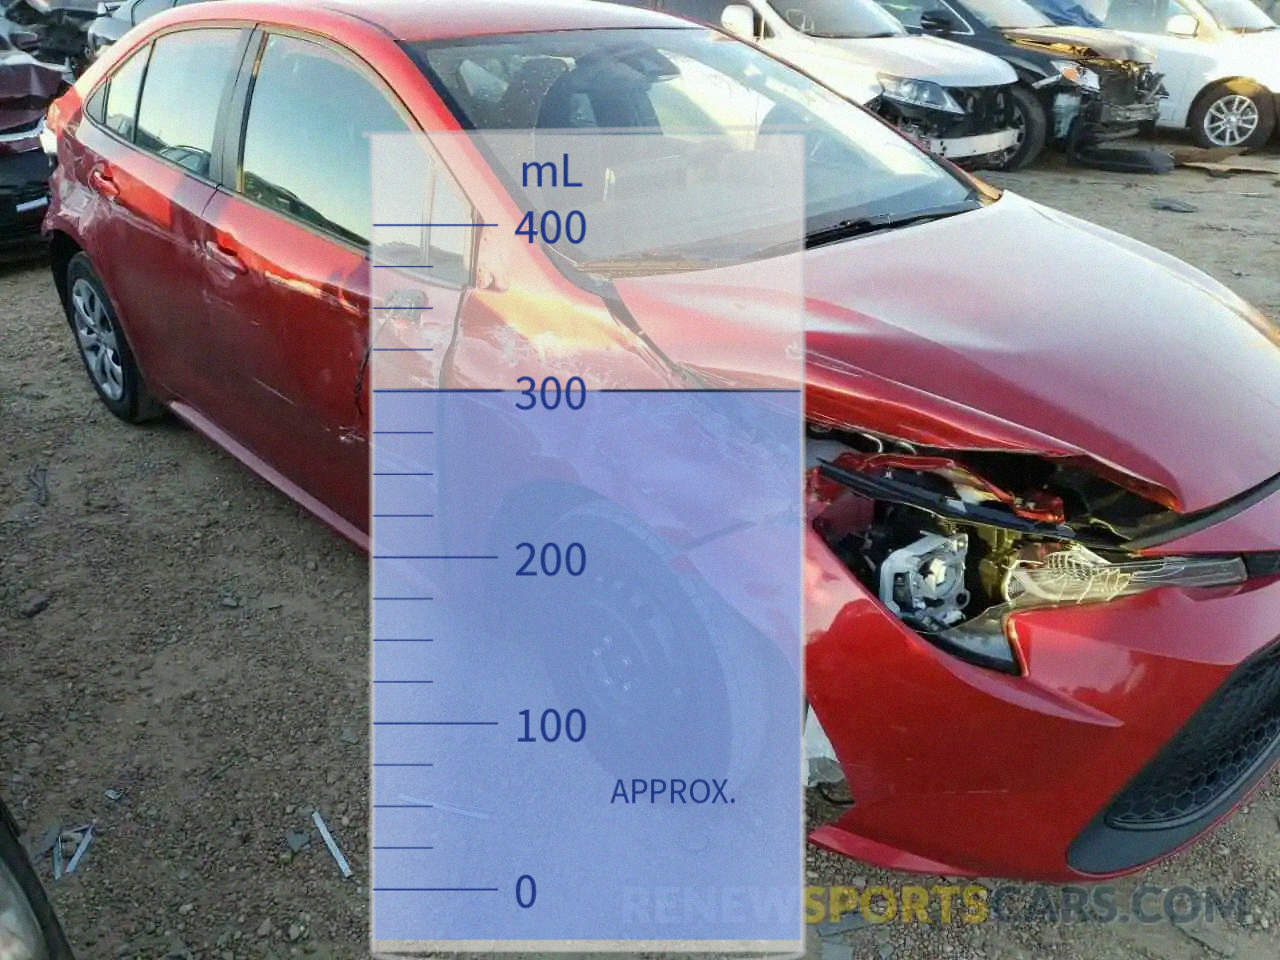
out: 300 mL
